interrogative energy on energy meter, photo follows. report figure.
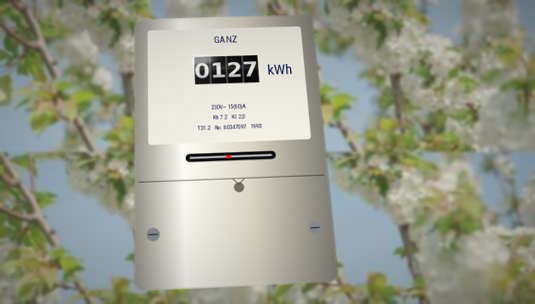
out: 127 kWh
